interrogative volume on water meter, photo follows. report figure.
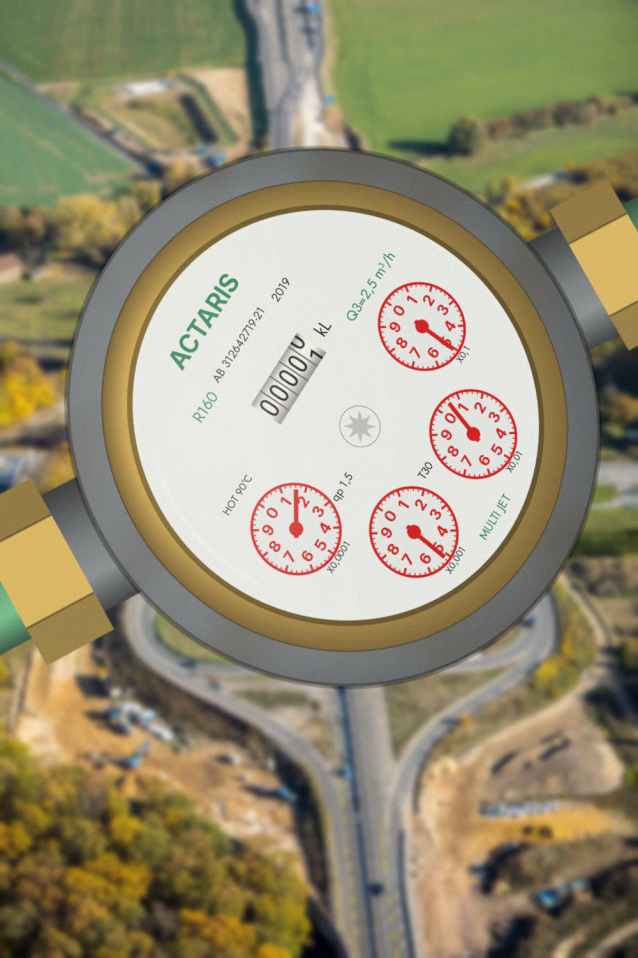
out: 0.5051 kL
